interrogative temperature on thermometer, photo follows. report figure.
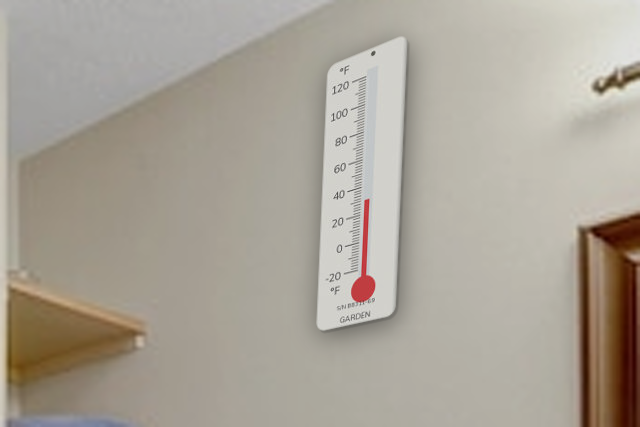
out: 30 °F
